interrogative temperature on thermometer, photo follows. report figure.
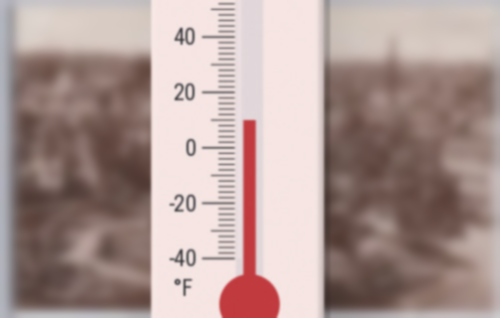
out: 10 °F
